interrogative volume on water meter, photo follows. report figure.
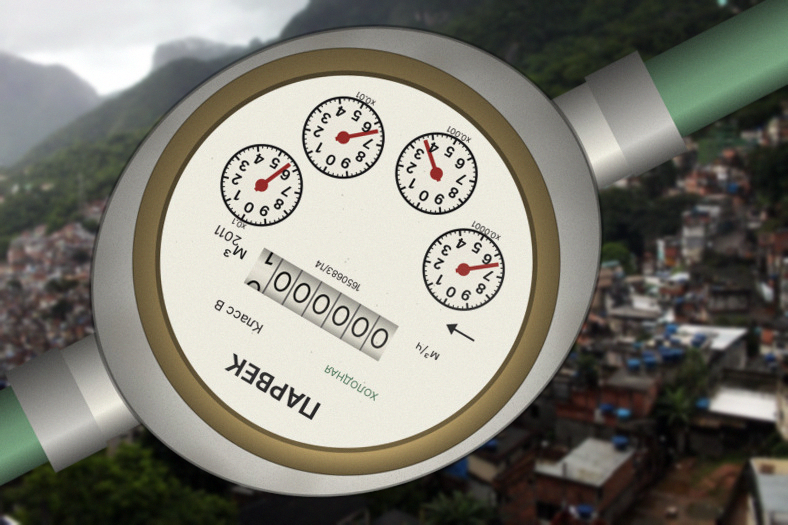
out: 0.5636 m³
